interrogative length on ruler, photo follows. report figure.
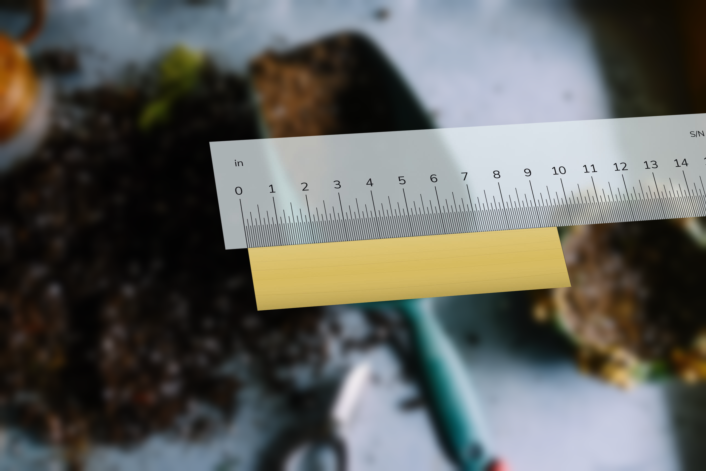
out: 9.5 in
